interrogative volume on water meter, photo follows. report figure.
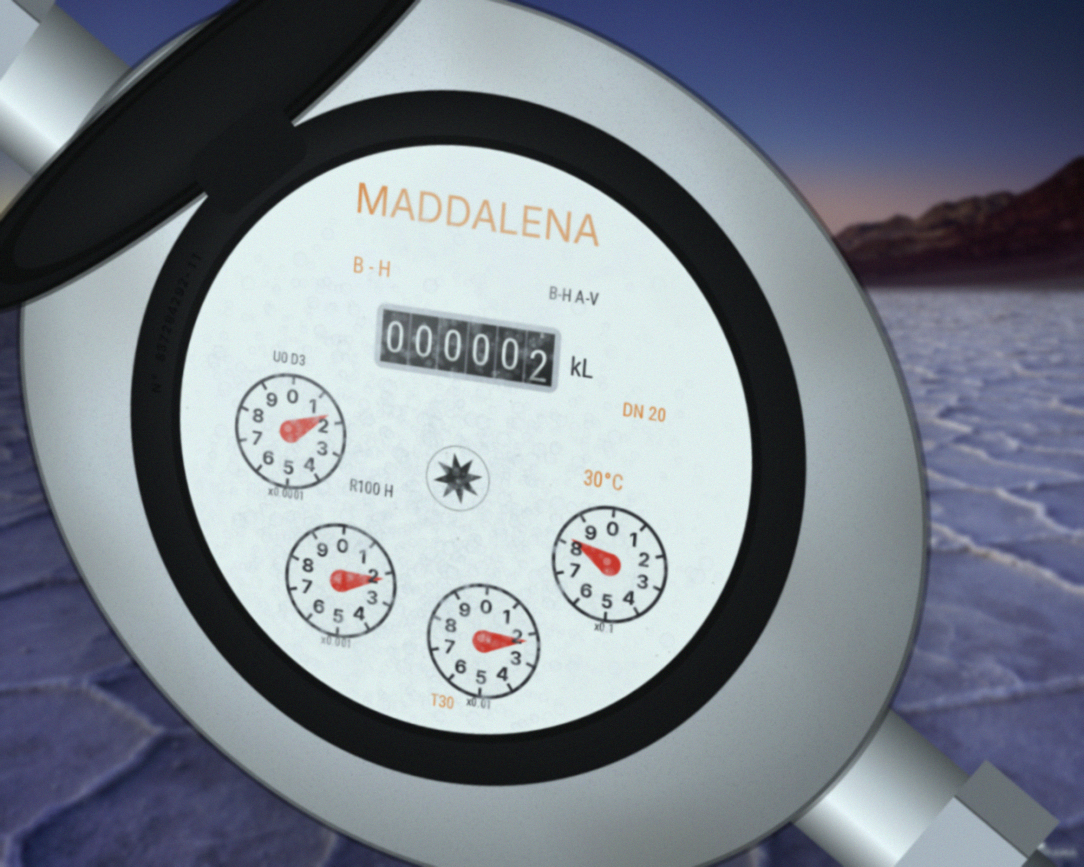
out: 1.8221 kL
